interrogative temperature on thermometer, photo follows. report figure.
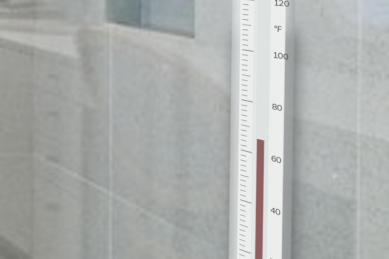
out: 66 °F
